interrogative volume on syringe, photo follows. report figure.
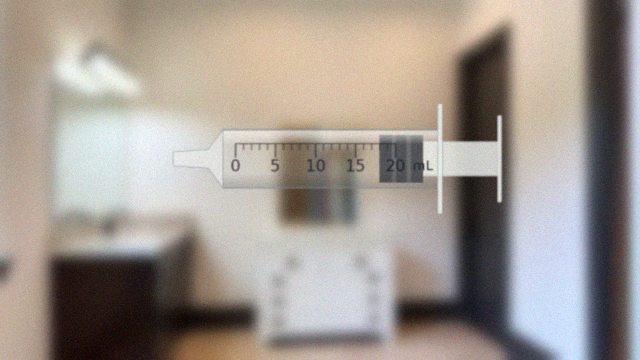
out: 18 mL
